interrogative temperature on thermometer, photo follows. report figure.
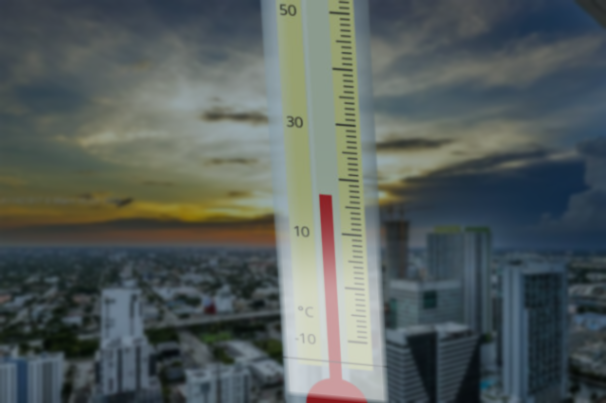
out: 17 °C
